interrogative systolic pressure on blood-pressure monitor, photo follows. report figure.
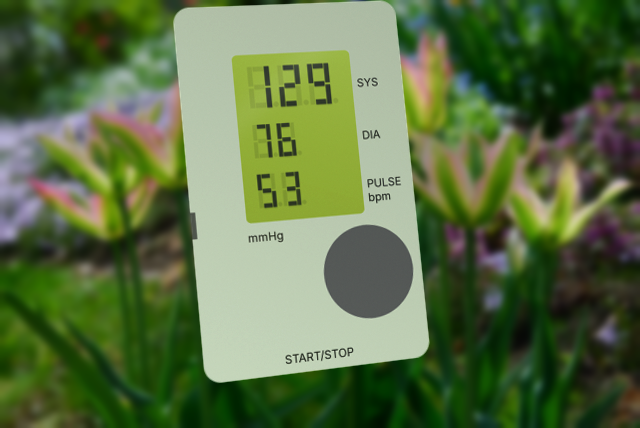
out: 129 mmHg
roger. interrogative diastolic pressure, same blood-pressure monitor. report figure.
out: 76 mmHg
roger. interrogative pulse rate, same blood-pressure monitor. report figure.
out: 53 bpm
